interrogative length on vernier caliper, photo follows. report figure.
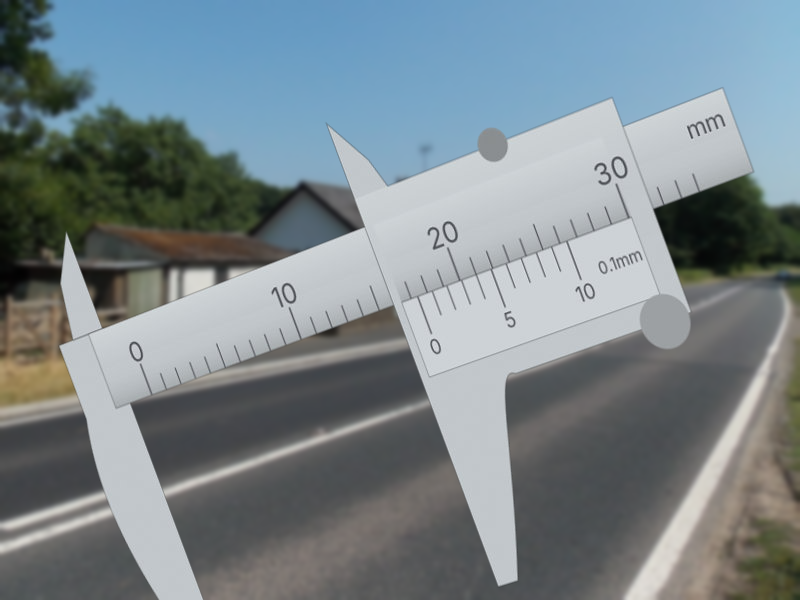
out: 17.4 mm
